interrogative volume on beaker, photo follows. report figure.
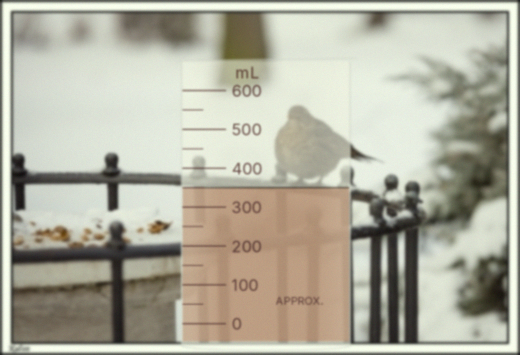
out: 350 mL
